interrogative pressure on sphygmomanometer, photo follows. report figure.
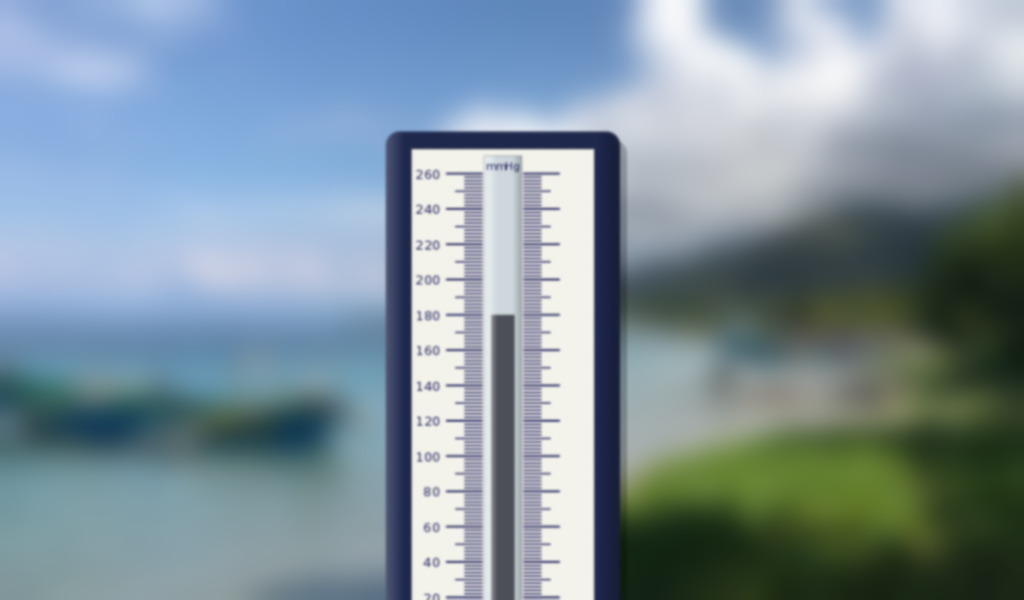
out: 180 mmHg
